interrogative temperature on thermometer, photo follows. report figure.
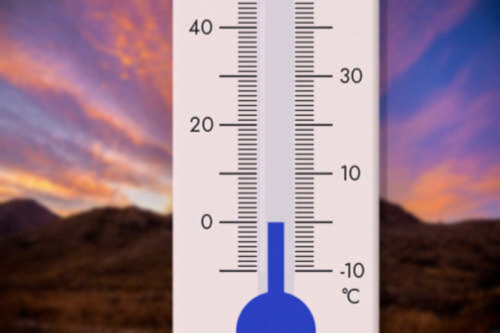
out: 0 °C
